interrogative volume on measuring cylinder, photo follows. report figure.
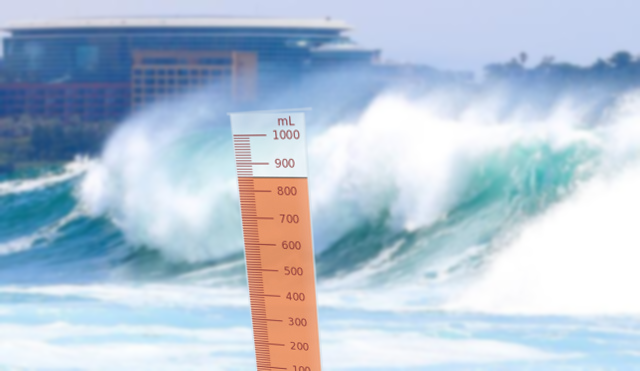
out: 850 mL
